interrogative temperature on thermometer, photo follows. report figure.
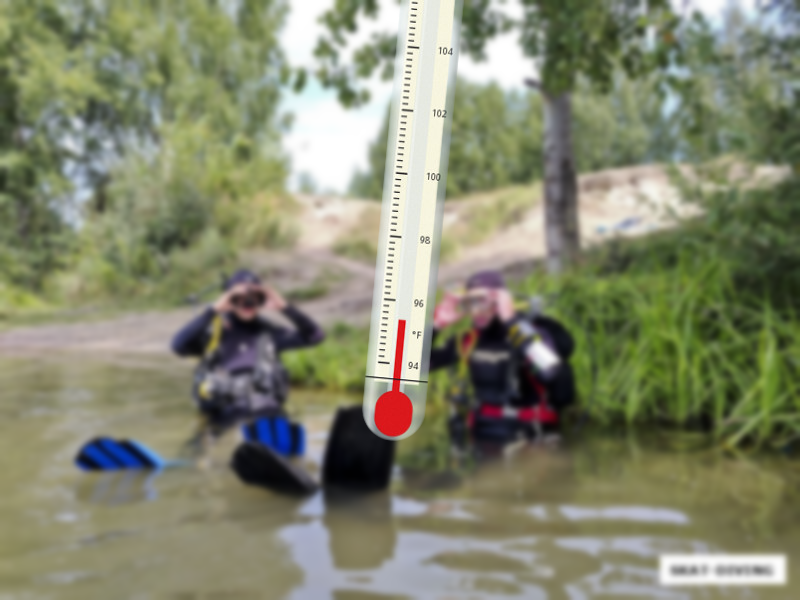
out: 95.4 °F
